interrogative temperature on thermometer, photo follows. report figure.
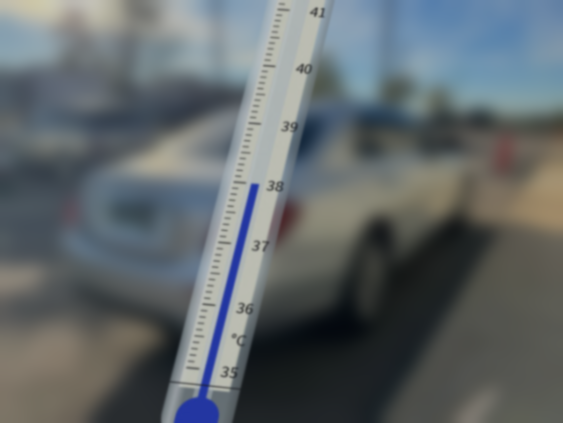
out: 38 °C
